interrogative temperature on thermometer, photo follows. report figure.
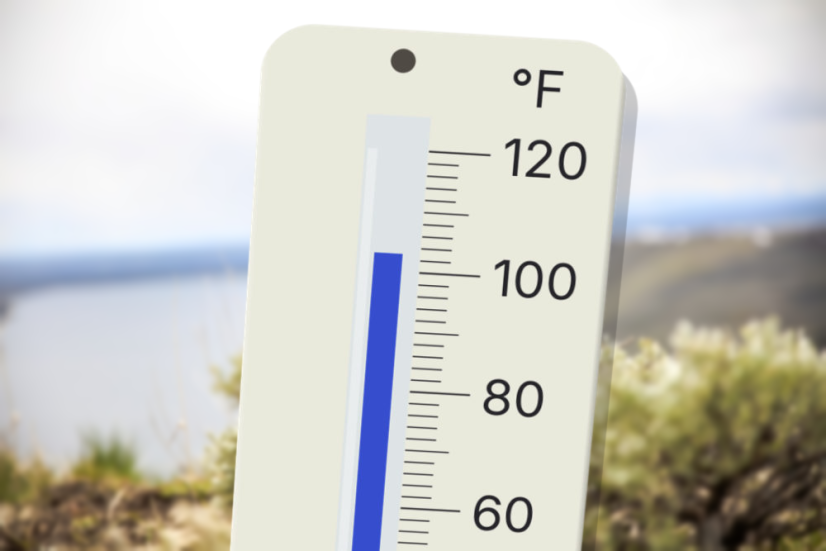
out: 103 °F
